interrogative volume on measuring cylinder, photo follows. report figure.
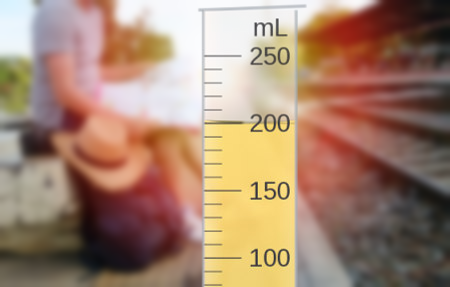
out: 200 mL
